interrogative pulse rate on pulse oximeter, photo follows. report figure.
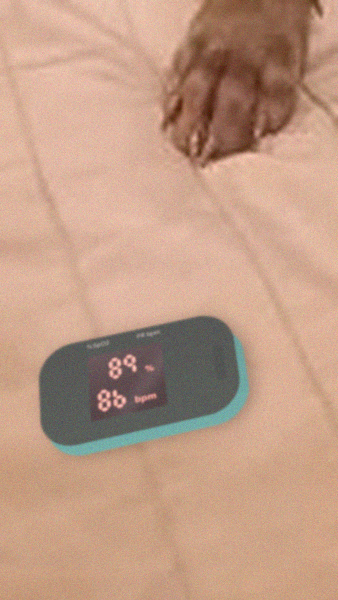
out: 86 bpm
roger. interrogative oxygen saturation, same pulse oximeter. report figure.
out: 89 %
